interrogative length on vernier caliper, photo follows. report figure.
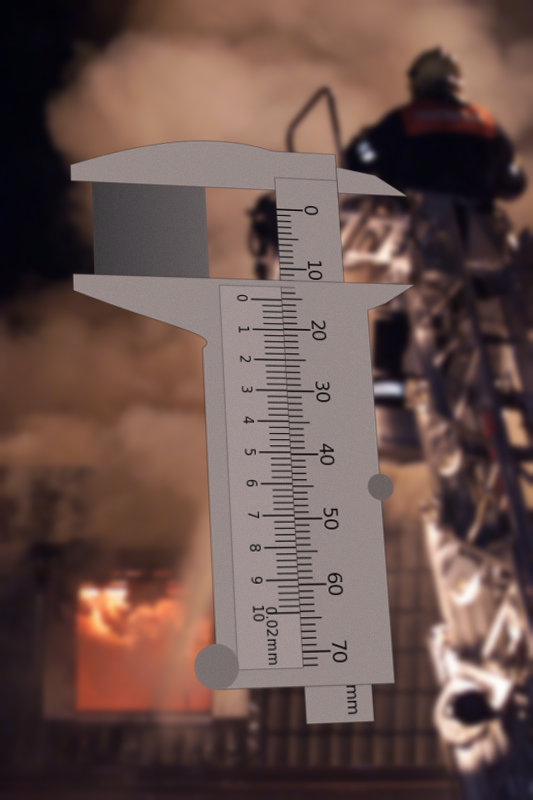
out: 15.2 mm
